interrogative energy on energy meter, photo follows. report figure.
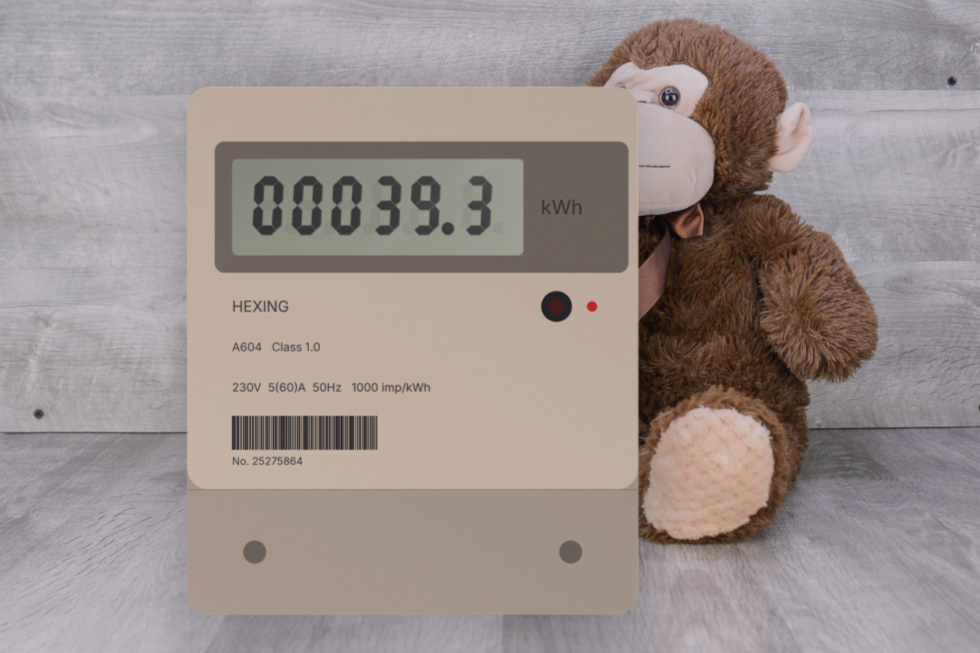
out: 39.3 kWh
